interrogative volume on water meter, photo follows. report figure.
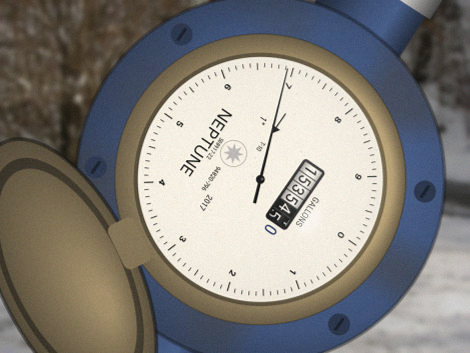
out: 1535446.9 gal
